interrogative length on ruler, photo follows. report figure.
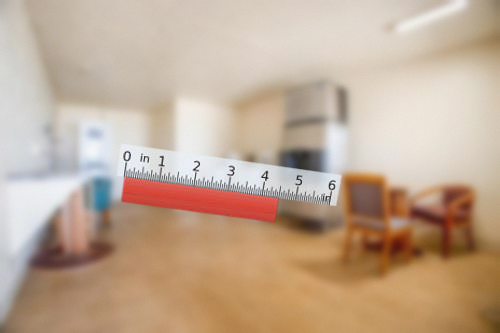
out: 4.5 in
